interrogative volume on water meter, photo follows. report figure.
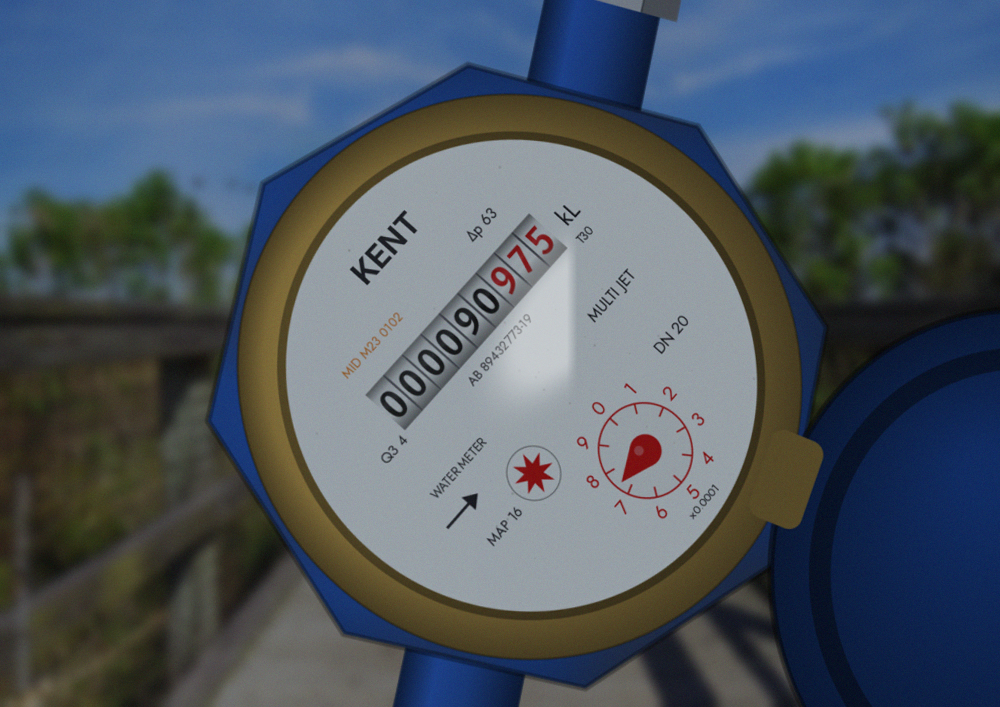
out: 90.9757 kL
